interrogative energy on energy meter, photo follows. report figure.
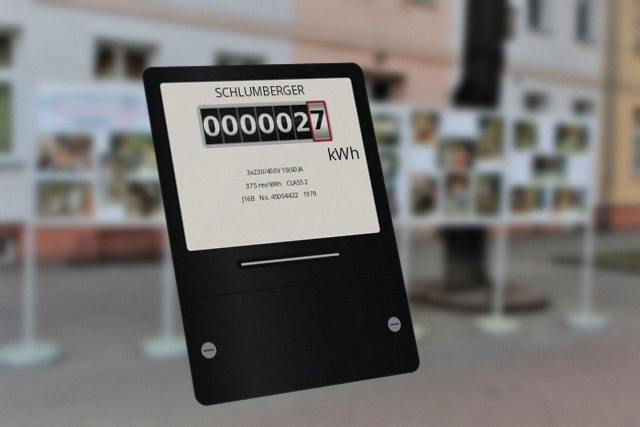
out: 2.7 kWh
